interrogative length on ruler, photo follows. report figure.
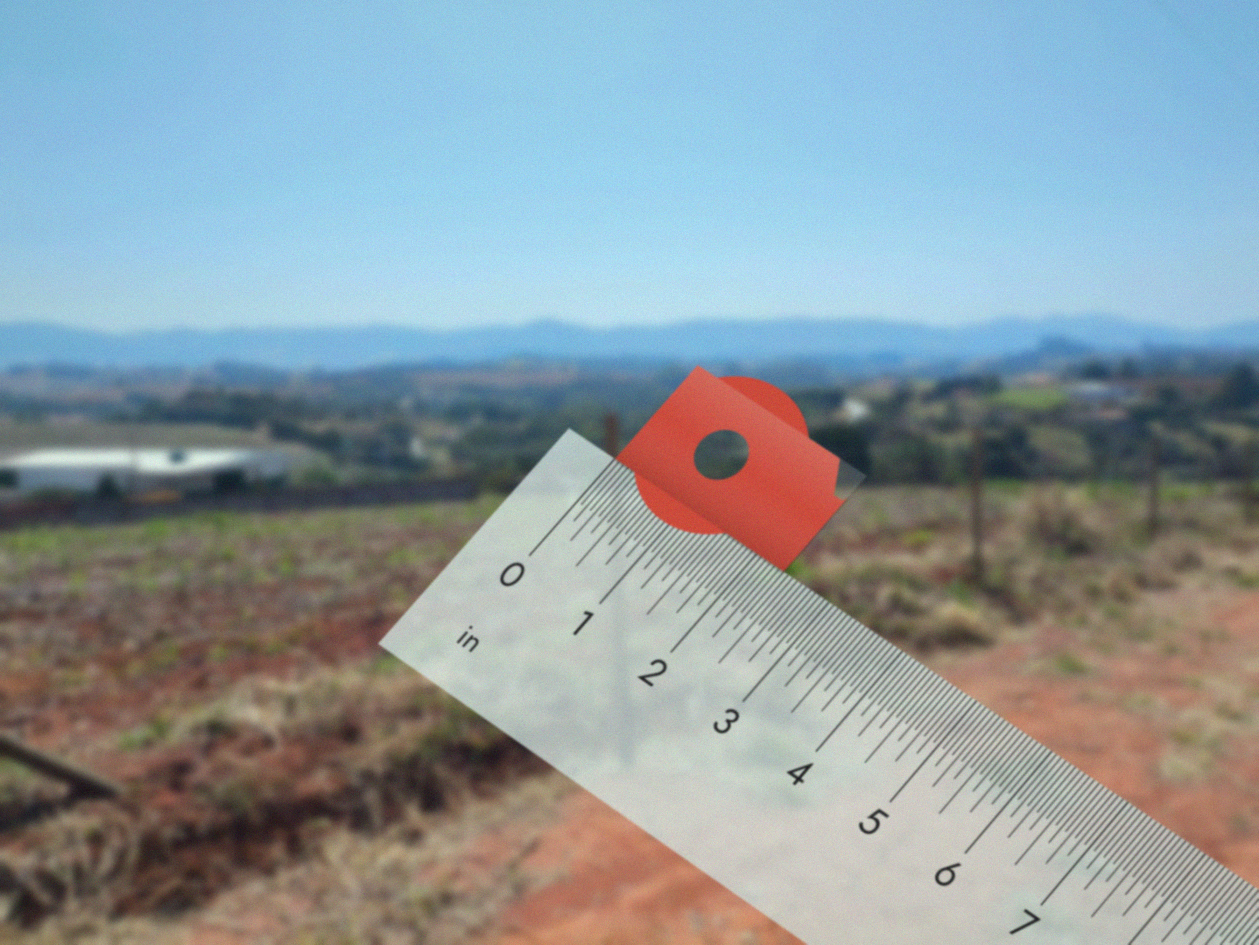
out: 2.375 in
